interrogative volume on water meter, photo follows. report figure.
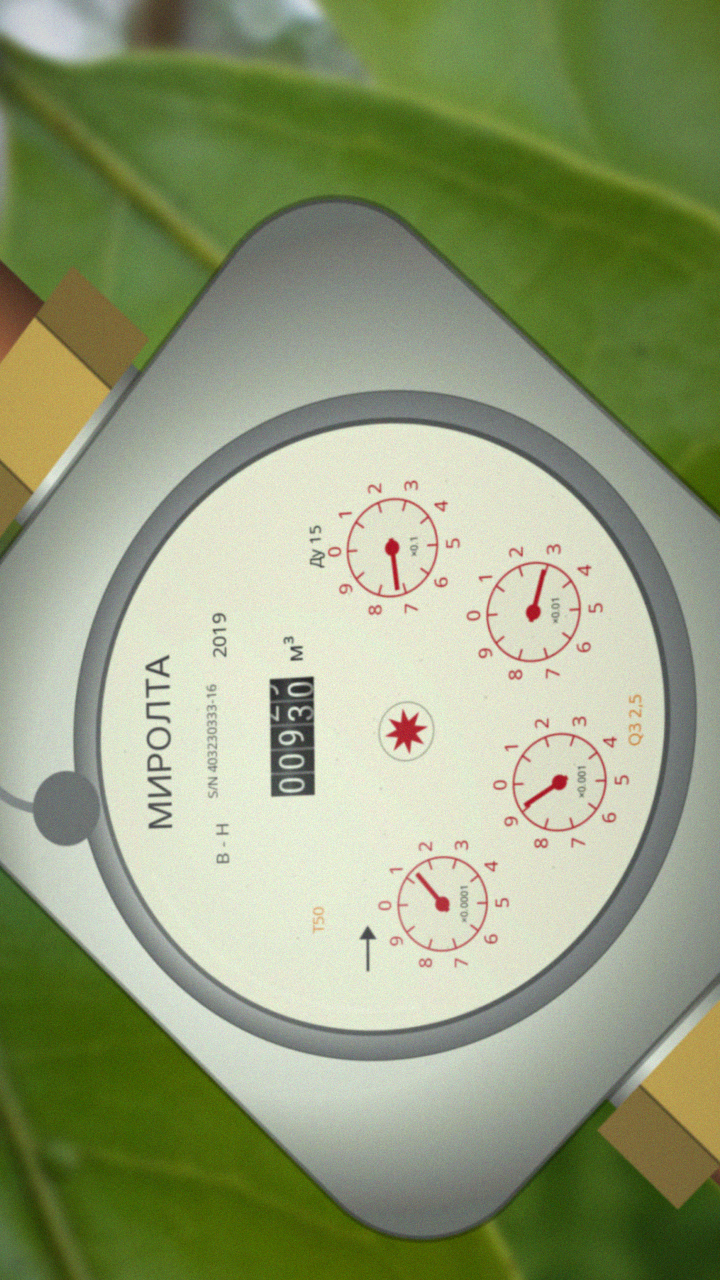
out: 929.7291 m³
